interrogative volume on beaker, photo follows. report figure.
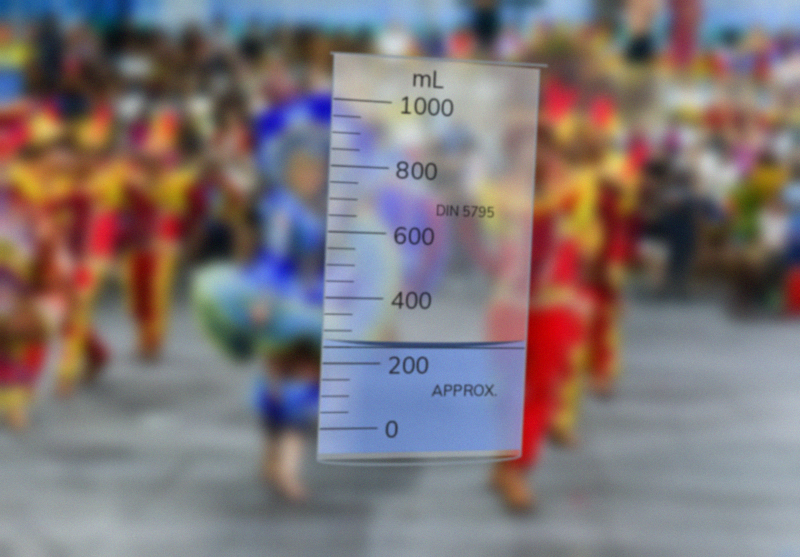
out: 250 mL
